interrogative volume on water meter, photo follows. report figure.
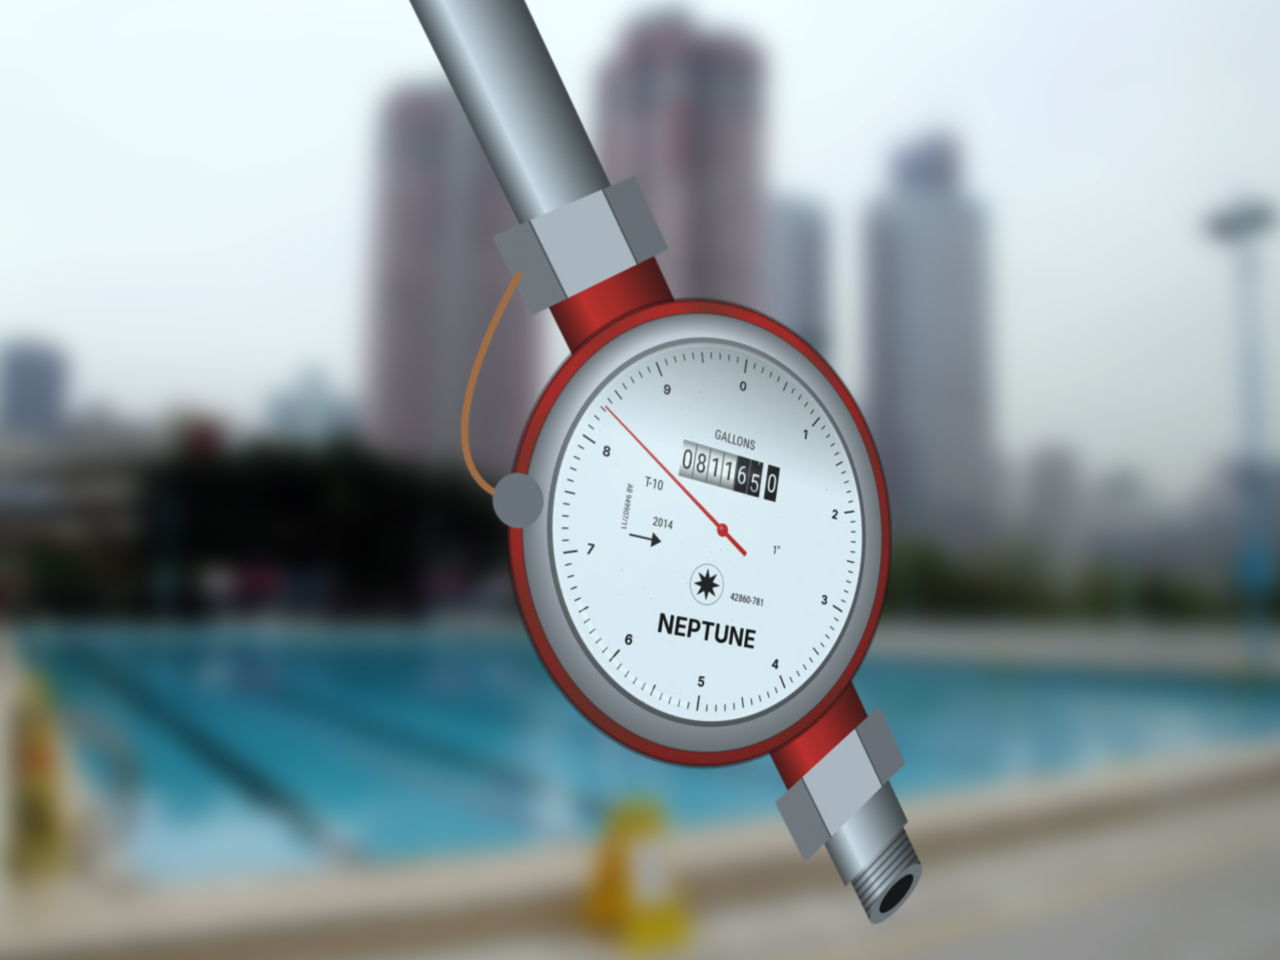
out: 811648.3 gal
